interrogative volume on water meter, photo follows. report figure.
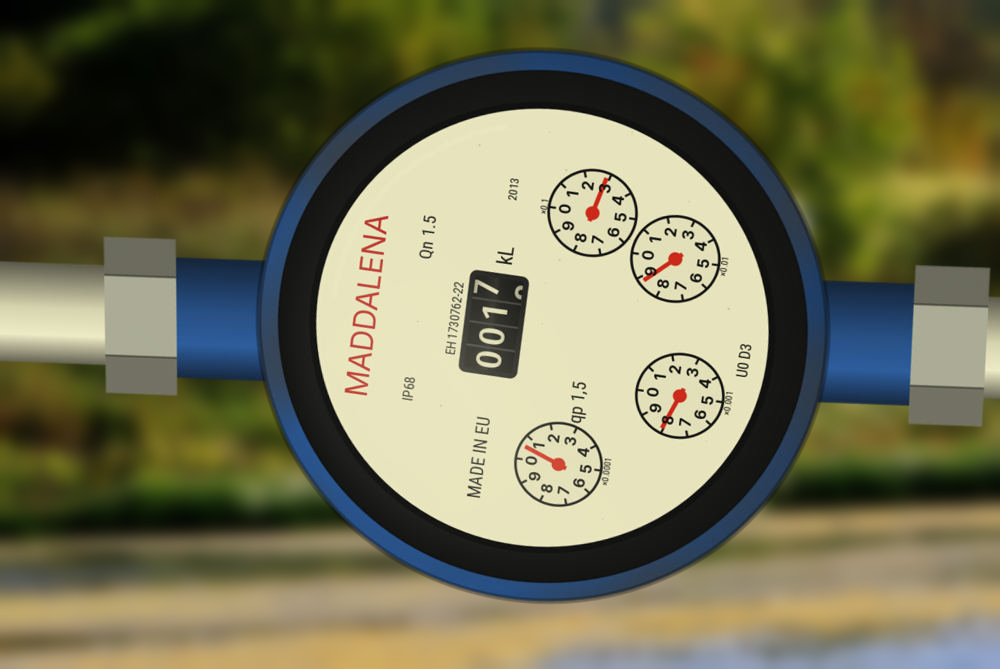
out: 17.2880 kL
